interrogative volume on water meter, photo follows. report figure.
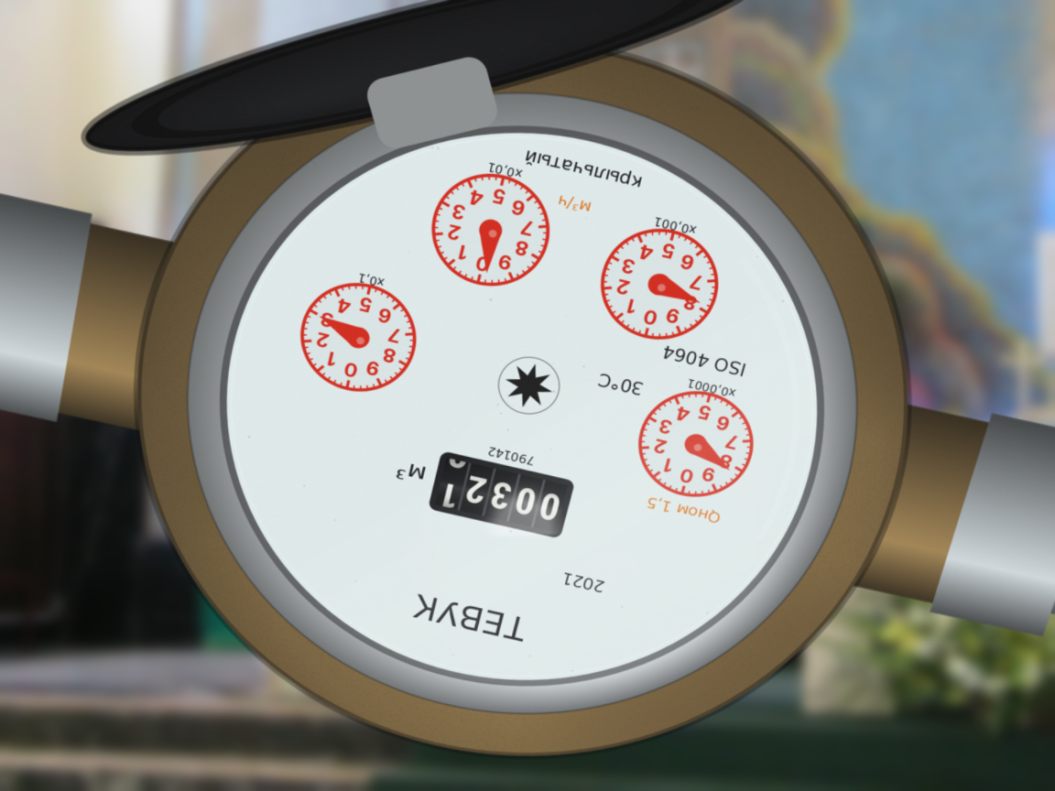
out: 321.2978 m³
